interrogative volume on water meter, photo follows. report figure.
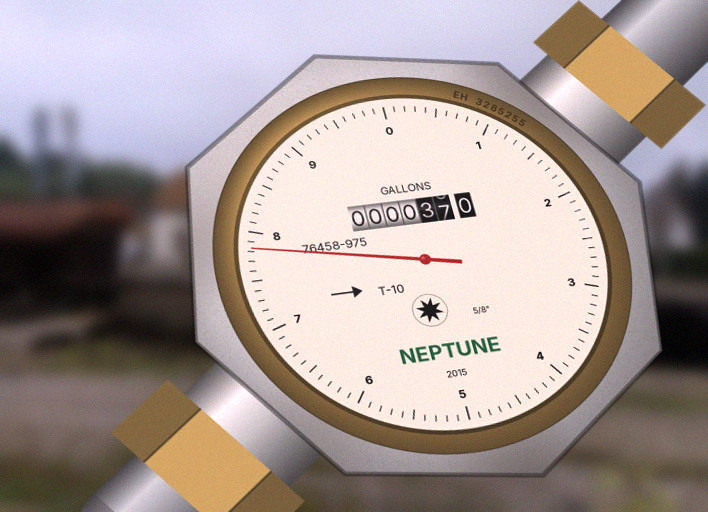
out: 367.8 gal
